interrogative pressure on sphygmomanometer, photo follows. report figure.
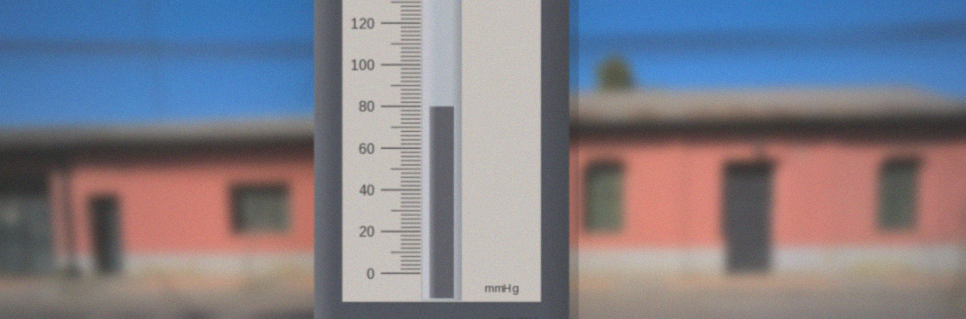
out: 80 mmHg
